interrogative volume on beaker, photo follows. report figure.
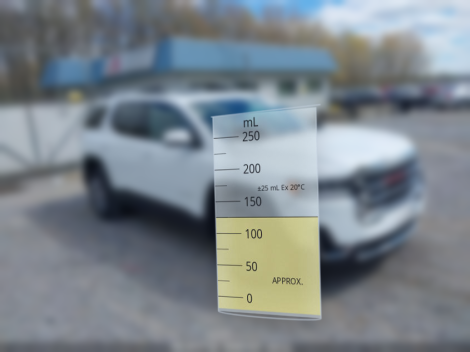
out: 125 mL
